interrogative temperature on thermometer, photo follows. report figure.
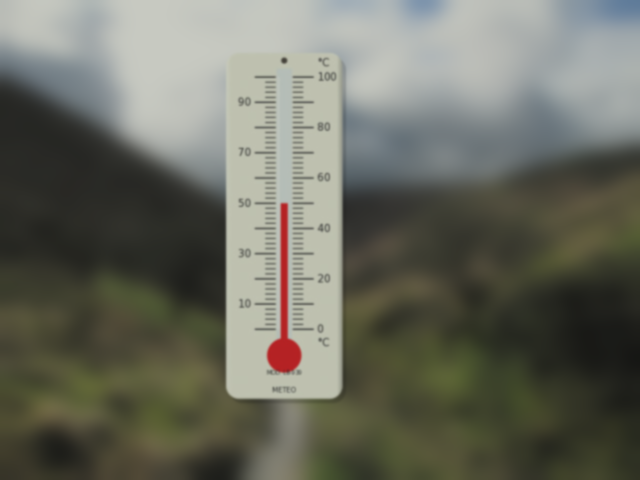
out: 50 °C
